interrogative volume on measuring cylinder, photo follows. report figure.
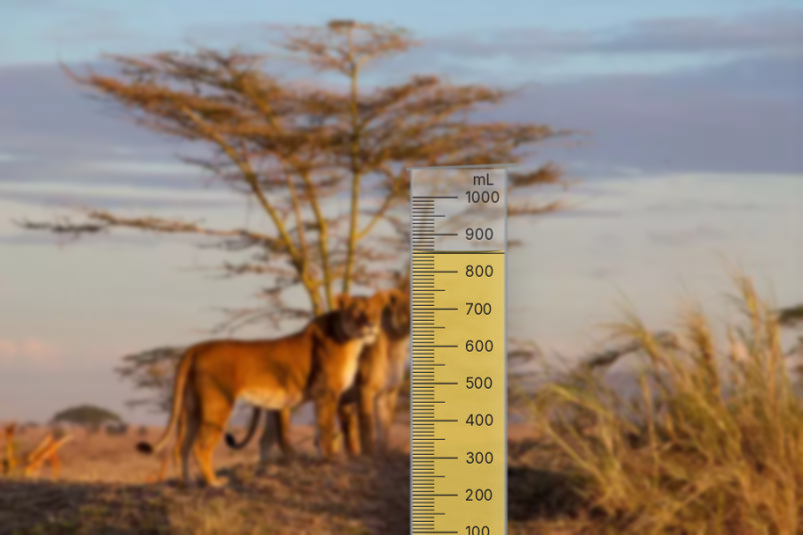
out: 850 mL
